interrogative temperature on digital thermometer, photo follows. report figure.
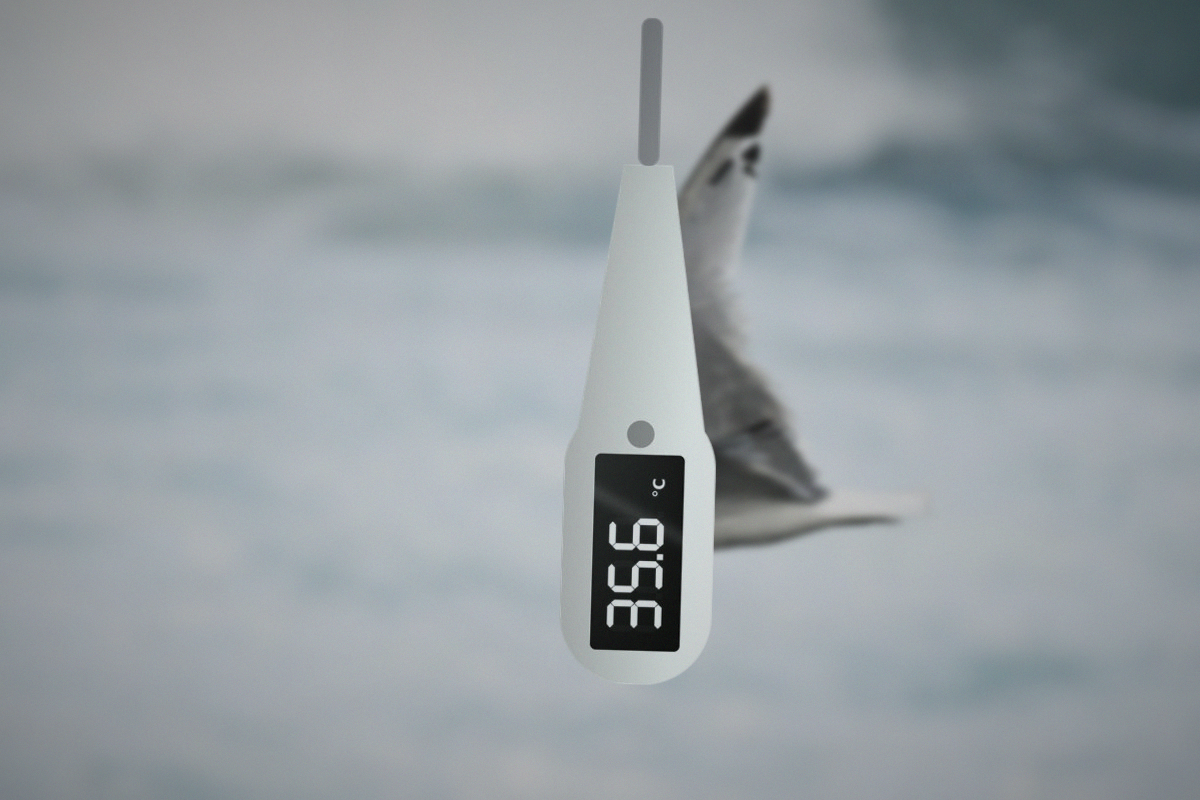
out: 35.6 °C
